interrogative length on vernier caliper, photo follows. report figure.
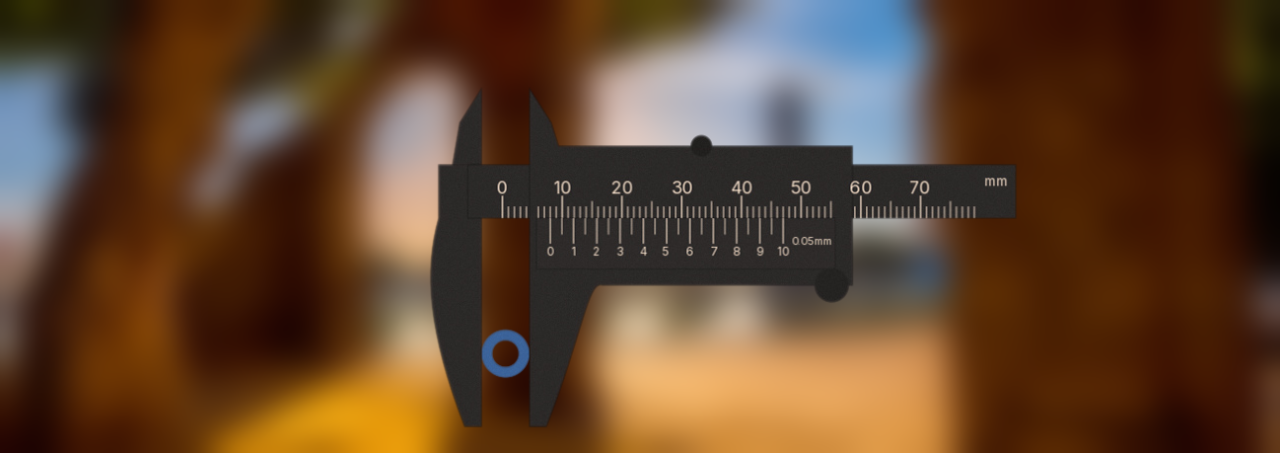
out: 8.0 mm
